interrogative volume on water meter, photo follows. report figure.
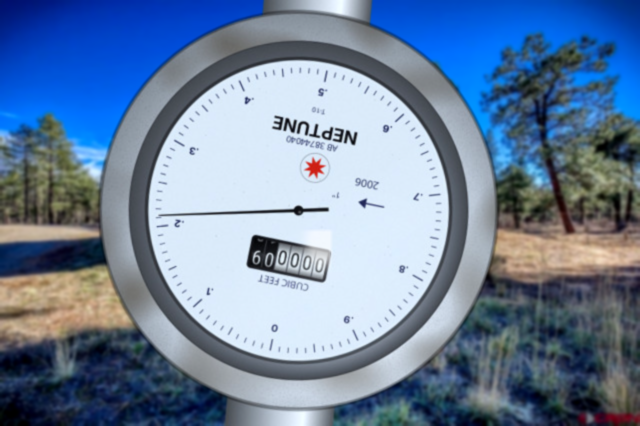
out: 9.21 ft³
